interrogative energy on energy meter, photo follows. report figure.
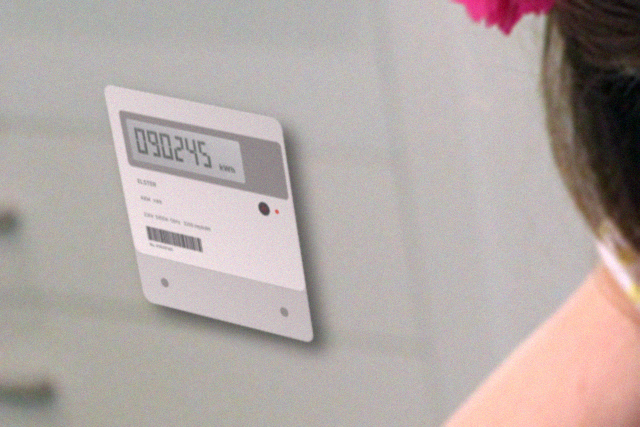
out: 90245 kWh
